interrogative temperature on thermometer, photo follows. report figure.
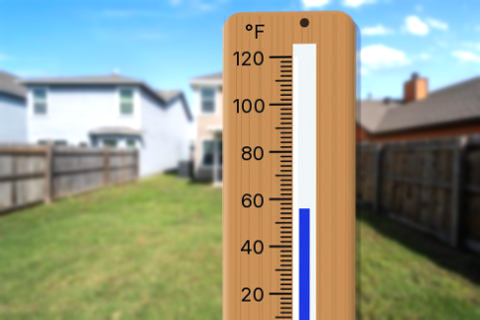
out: 56 °F
